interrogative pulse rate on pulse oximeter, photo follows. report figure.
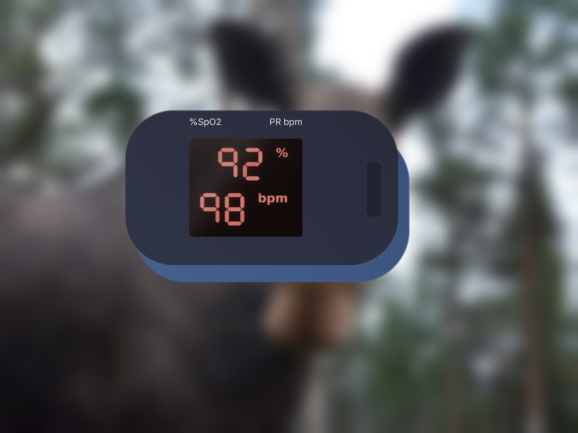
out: 98 bpm
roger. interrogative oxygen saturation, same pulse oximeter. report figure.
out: 92 %
